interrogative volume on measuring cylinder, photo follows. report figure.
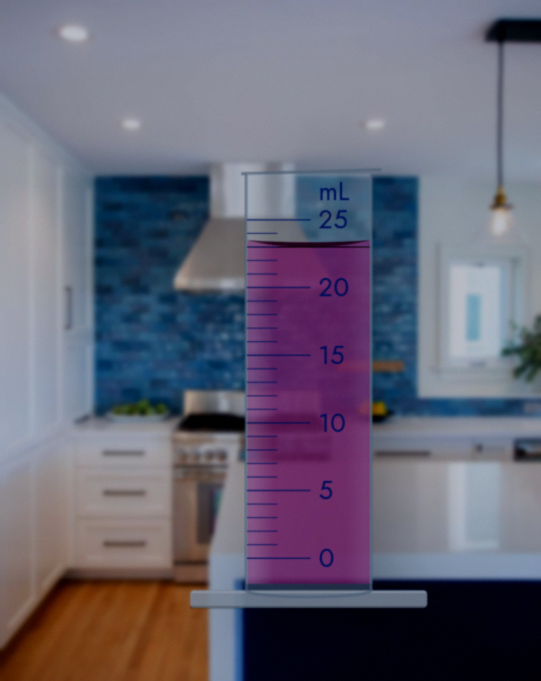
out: 23 mL
